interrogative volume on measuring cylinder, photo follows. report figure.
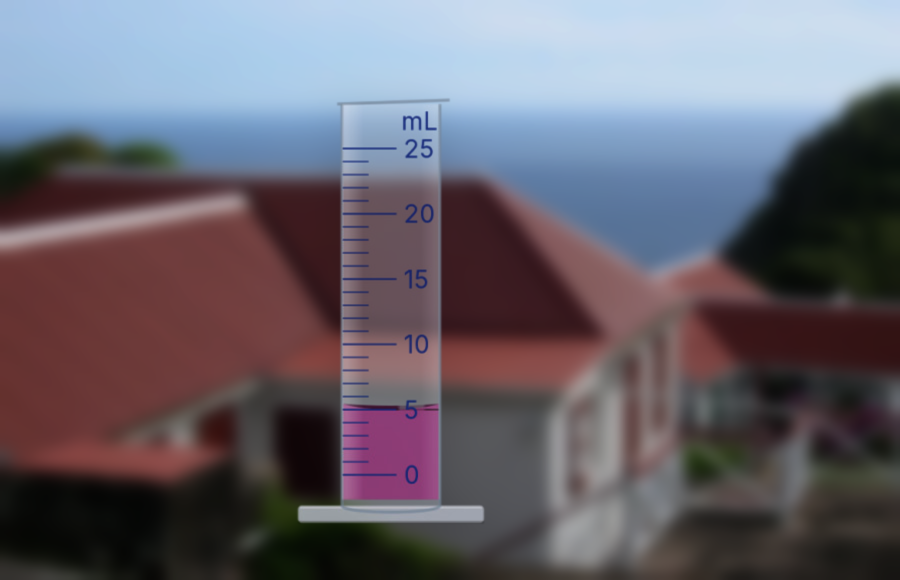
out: 5 mL
